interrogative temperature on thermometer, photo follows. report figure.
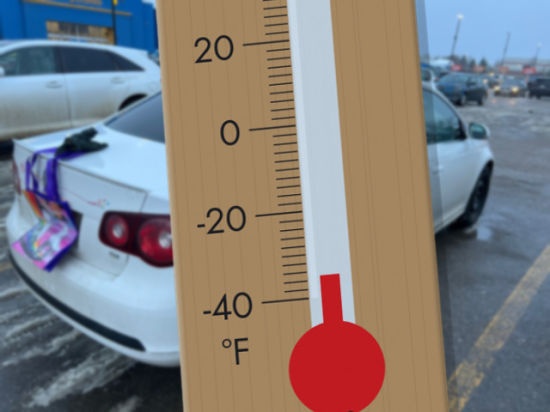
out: -35 °F
